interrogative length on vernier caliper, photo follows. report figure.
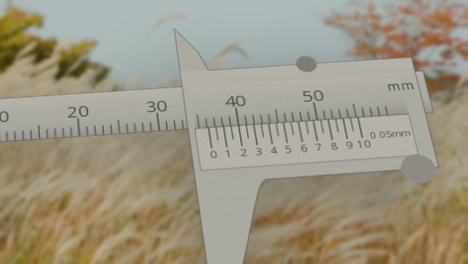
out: 36.2 mm
